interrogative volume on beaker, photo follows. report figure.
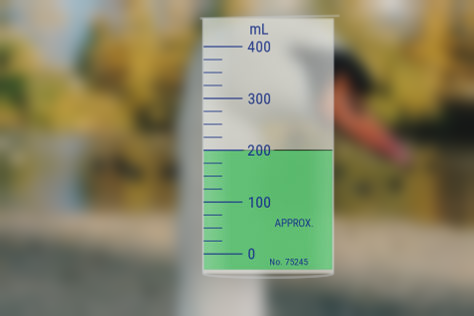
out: 200 mL
